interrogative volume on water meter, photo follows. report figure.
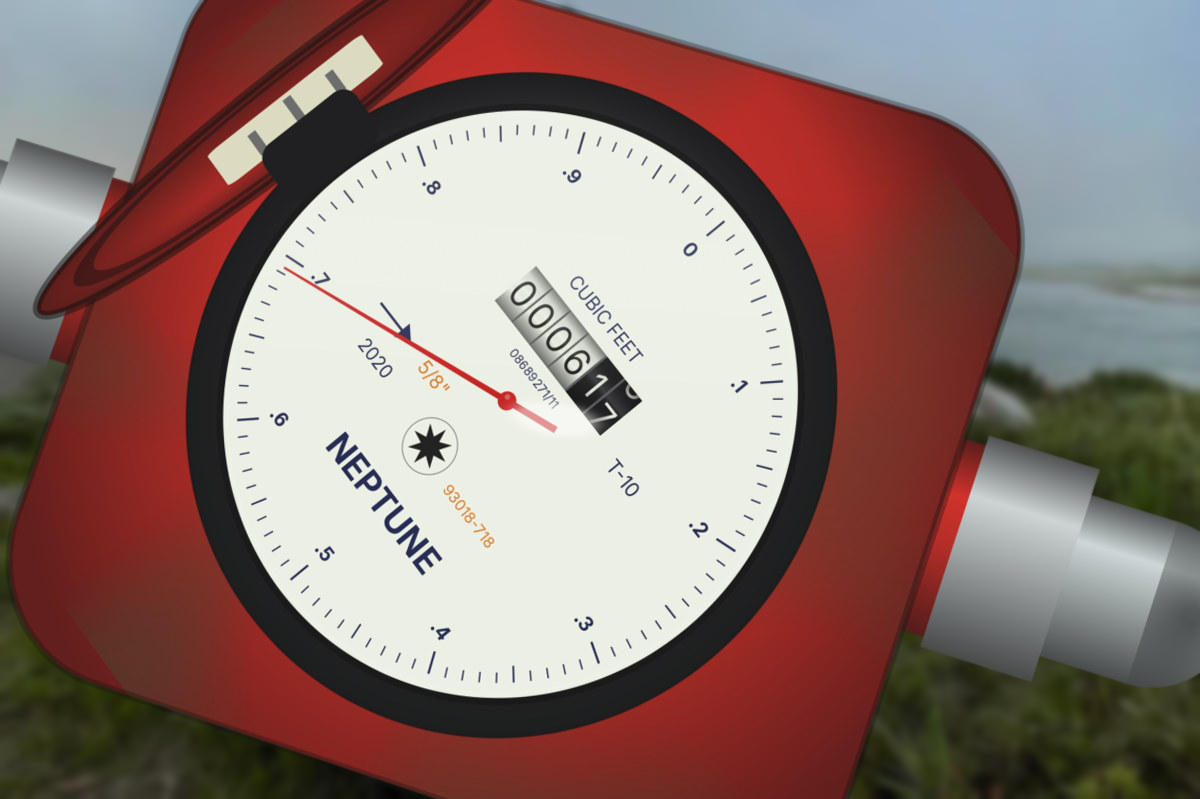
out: 616.69 ft³
